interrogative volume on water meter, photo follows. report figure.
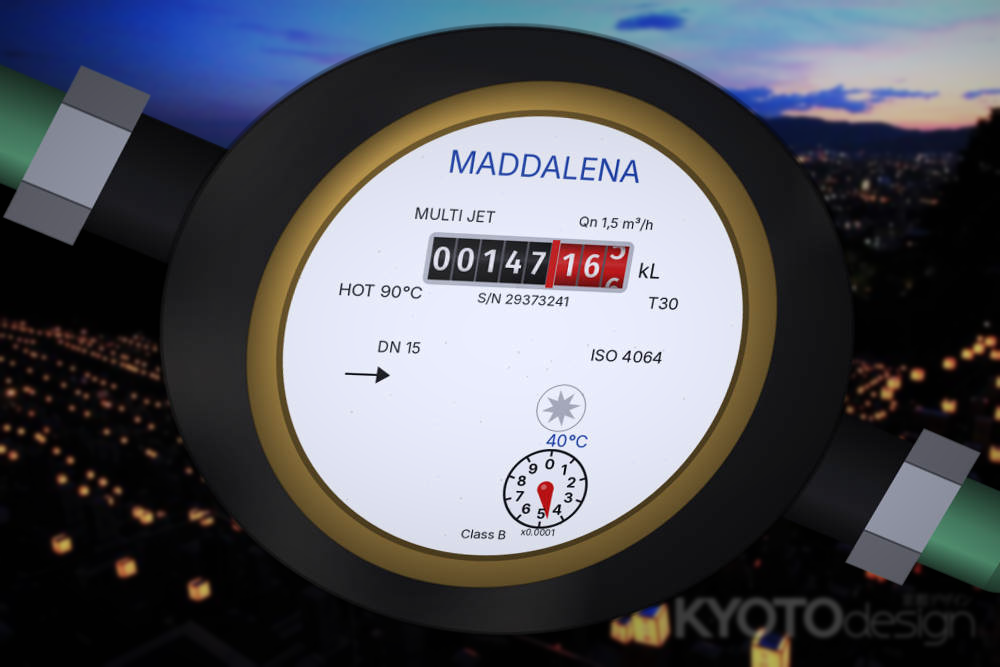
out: 147.1654 kL
